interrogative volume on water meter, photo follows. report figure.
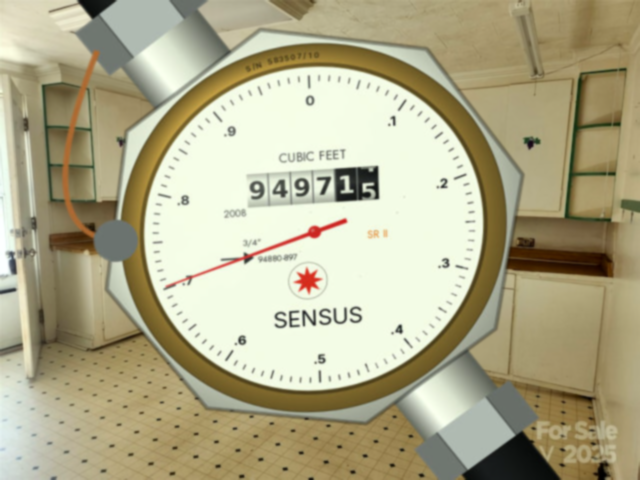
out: 949714.70 ft³
